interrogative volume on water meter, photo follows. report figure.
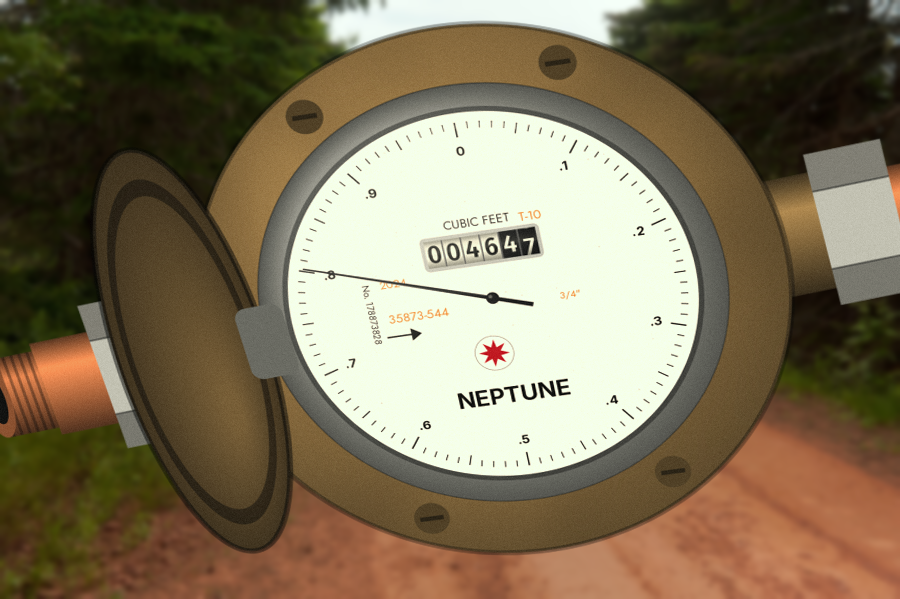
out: 4646.80 ft³
